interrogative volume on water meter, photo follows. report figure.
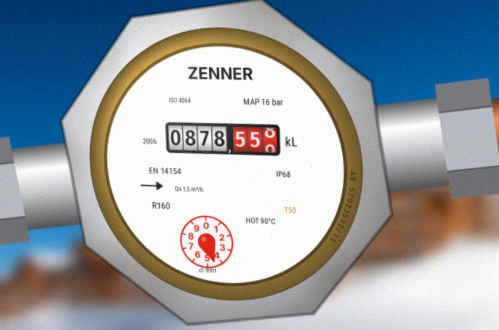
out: 878.5584 kL
